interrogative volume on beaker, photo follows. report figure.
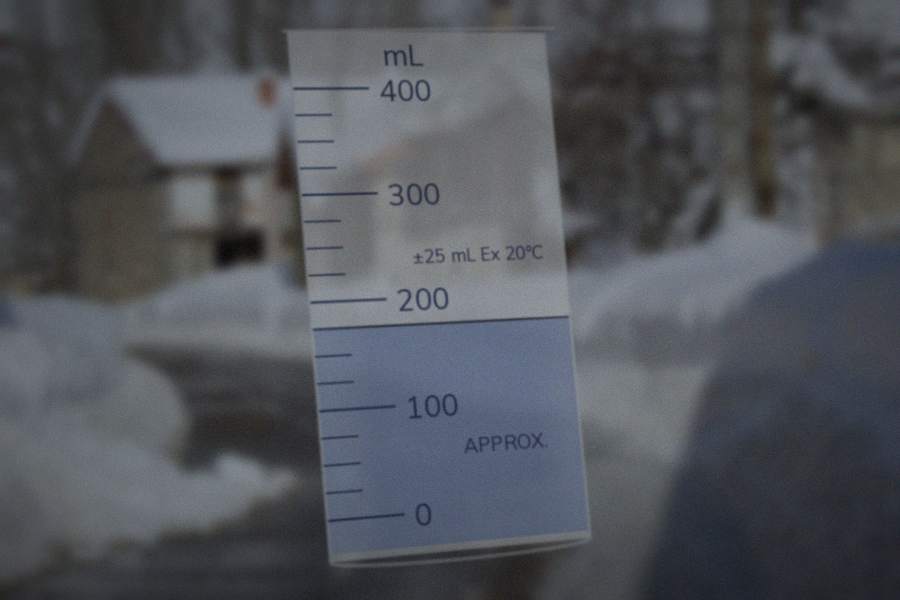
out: 175 mL
